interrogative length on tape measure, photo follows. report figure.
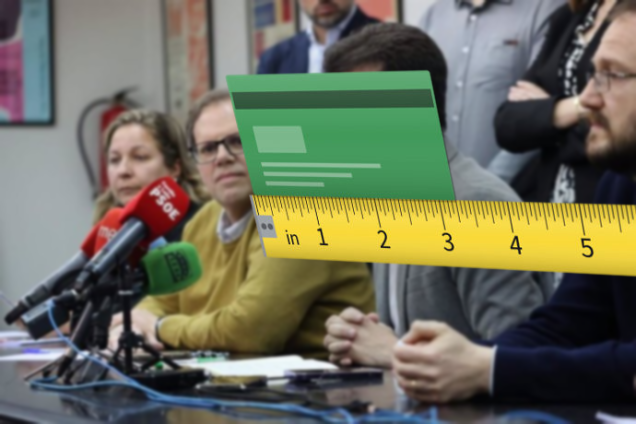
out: 3.25 in
